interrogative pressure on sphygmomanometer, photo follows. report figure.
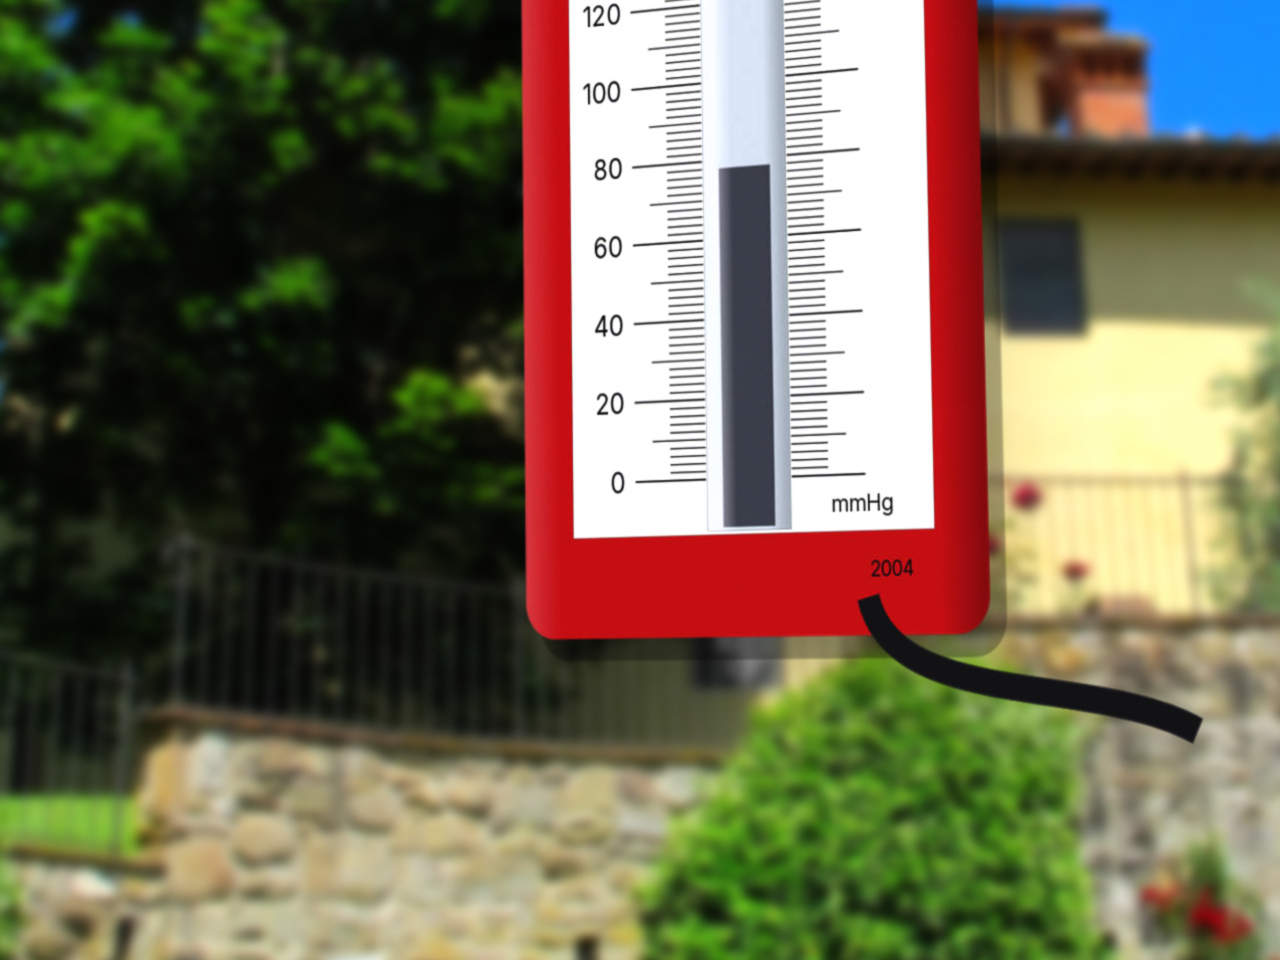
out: 78 mmHg
